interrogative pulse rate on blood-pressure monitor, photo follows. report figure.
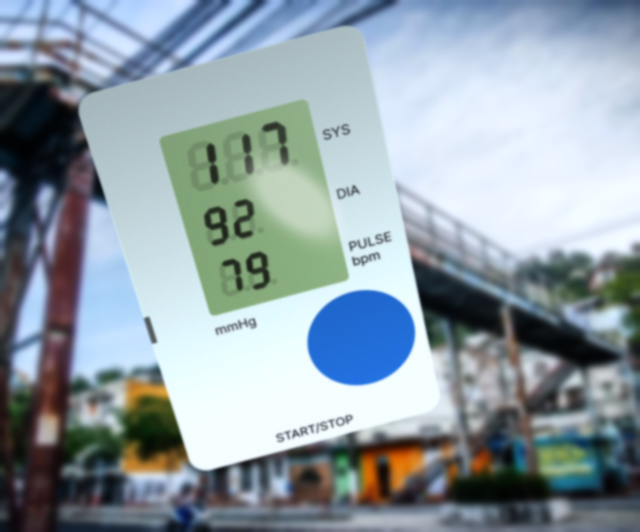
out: 79 bpm
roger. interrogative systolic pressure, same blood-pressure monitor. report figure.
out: 117 mmHg
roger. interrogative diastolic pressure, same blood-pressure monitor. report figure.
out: 92 mmHg
